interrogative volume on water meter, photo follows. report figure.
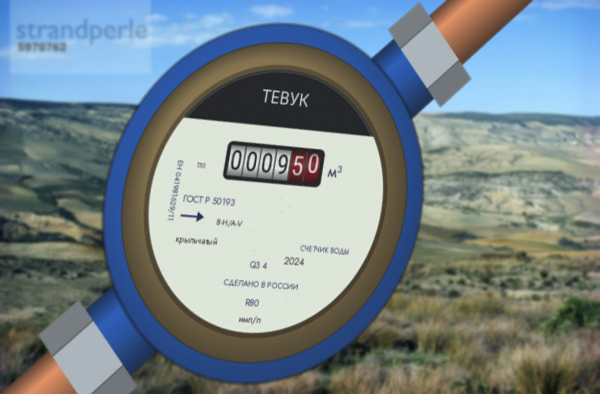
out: 9.50 m³
